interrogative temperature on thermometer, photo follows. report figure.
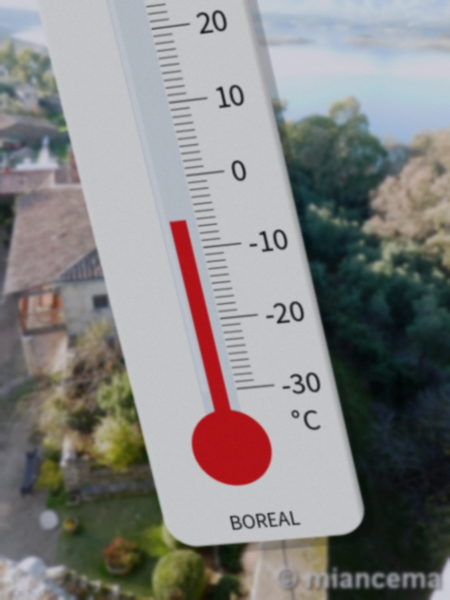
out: -6 °C
